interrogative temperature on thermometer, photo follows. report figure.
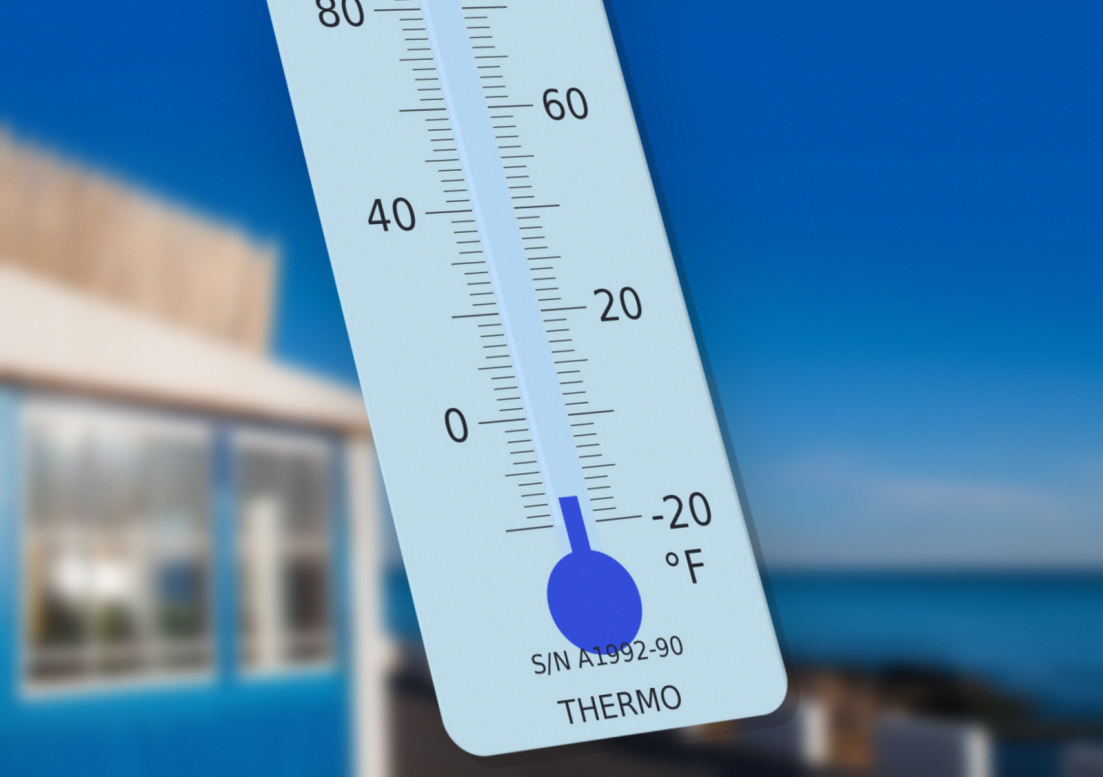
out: -15 °F
